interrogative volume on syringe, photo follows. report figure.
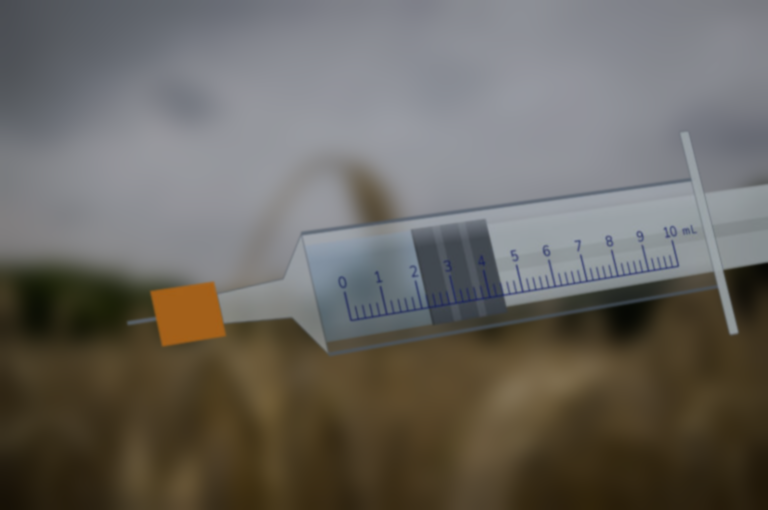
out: 2.2 mL
